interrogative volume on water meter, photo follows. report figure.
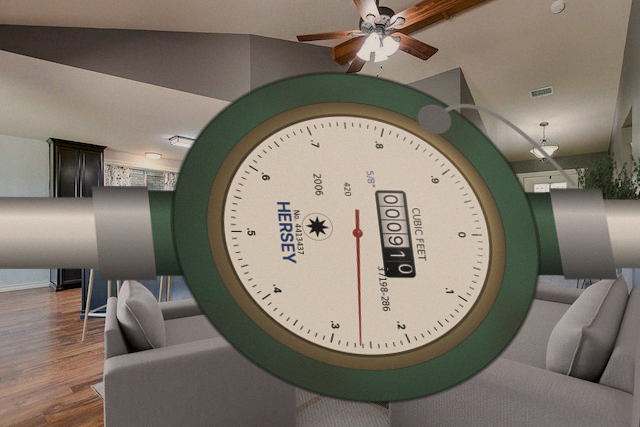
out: 910.26 ft³
